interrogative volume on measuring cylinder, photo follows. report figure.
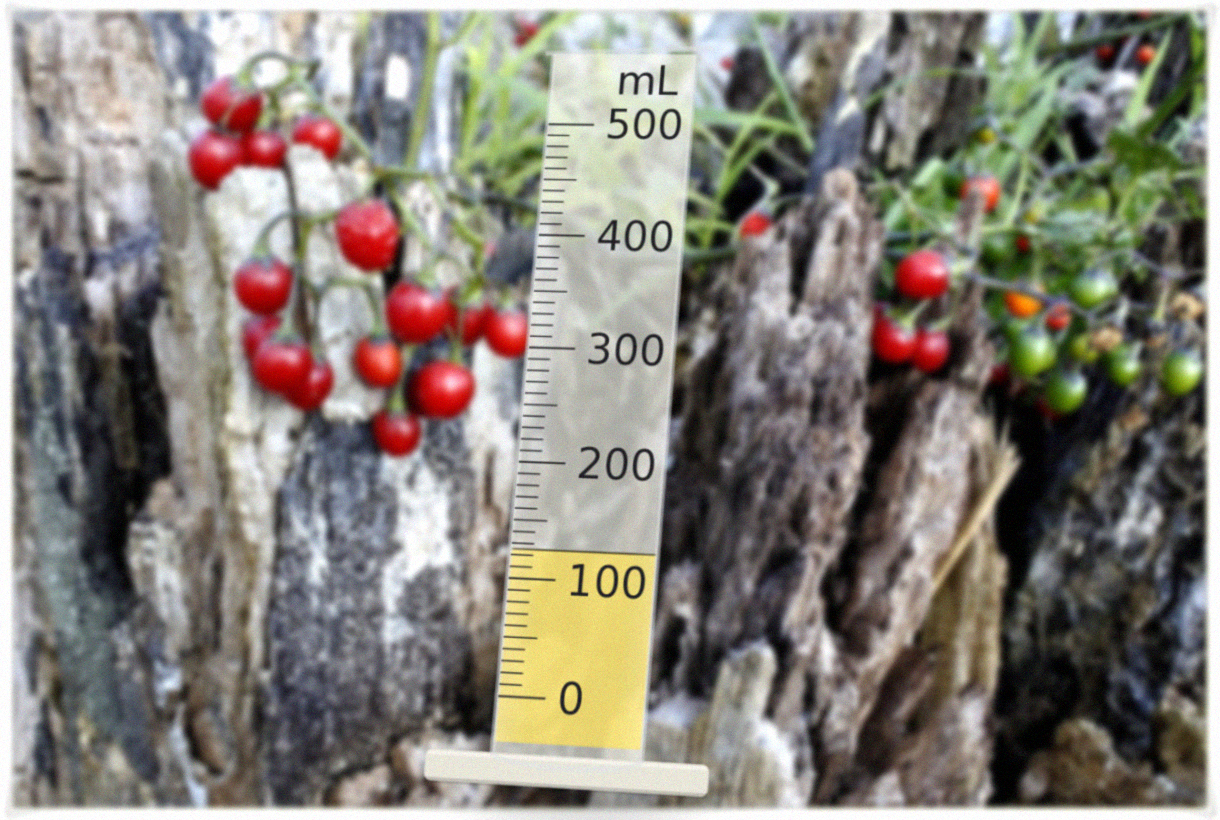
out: 125 mL
